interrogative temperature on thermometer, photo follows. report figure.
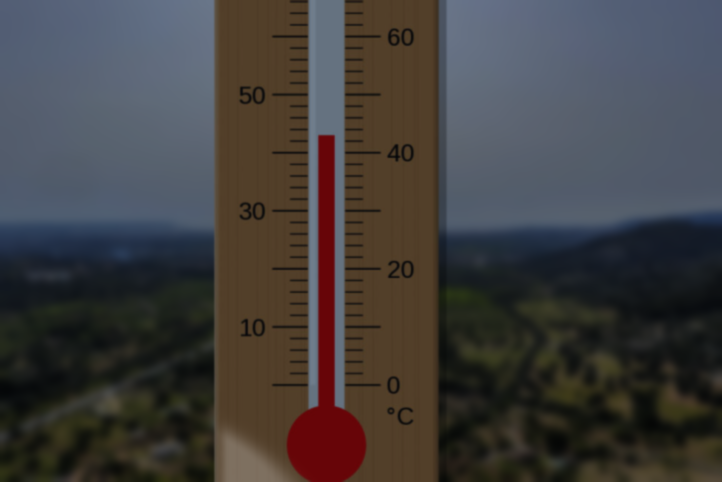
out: 43 °C
